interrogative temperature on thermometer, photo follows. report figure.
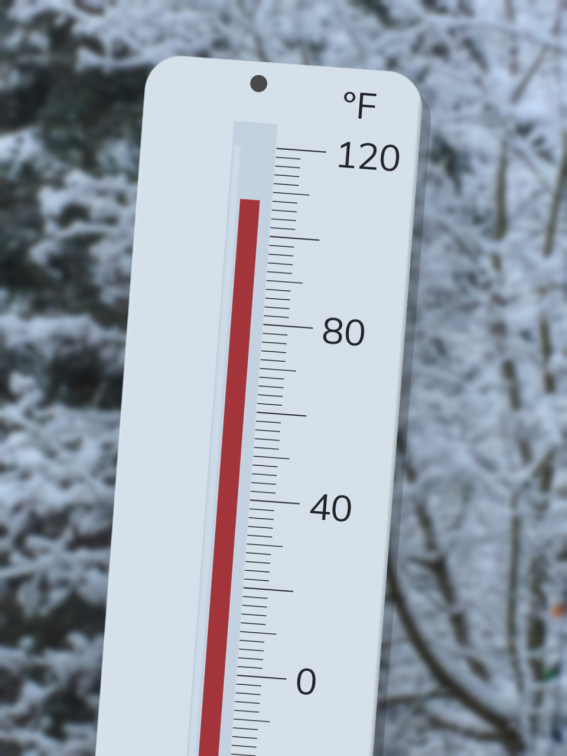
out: 108 °F
